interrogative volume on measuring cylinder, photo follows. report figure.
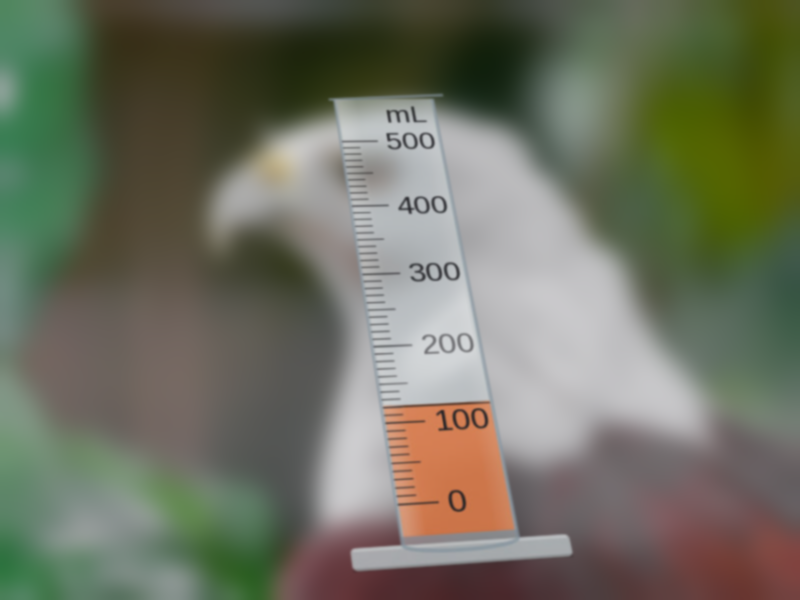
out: 120 mL
